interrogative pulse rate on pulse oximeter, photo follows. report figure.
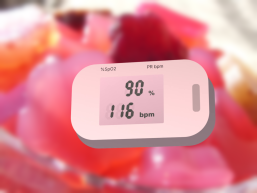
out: 116 bpm
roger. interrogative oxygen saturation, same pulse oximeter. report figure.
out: 90 %
